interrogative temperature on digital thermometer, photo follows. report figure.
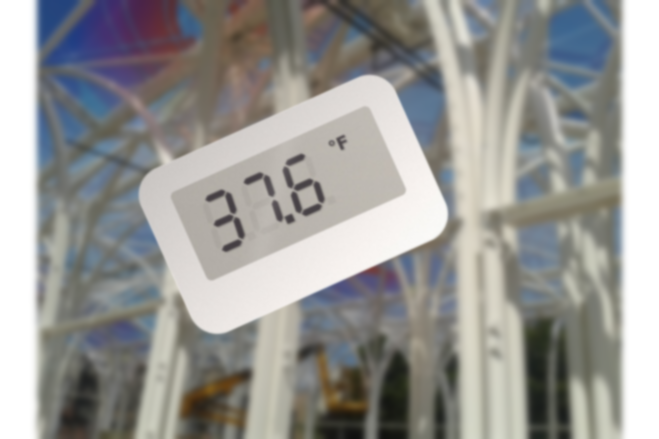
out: 37.6 °F
